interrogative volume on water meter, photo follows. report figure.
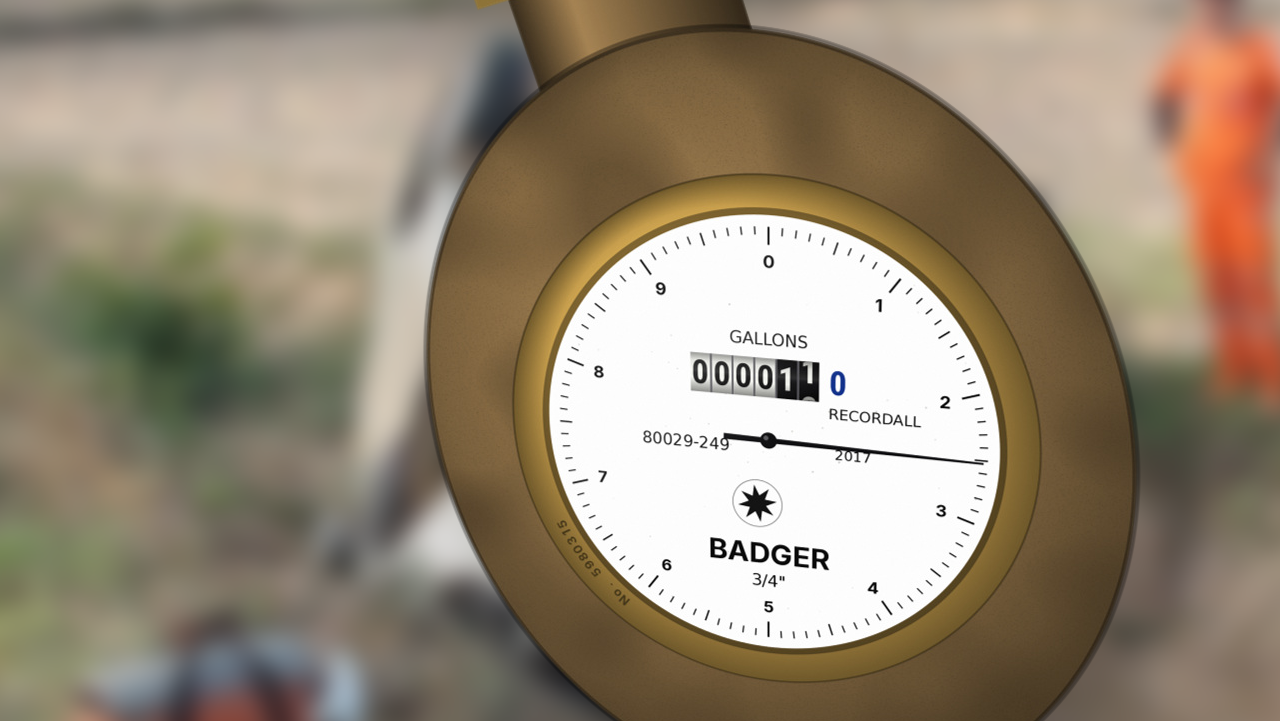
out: 112.5 gal
